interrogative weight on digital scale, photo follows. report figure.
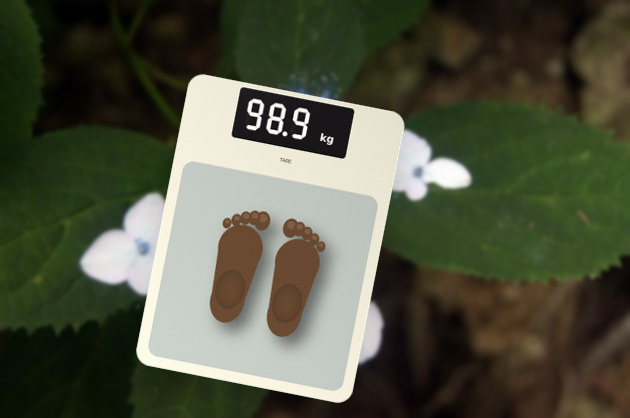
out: 98.9 kg
